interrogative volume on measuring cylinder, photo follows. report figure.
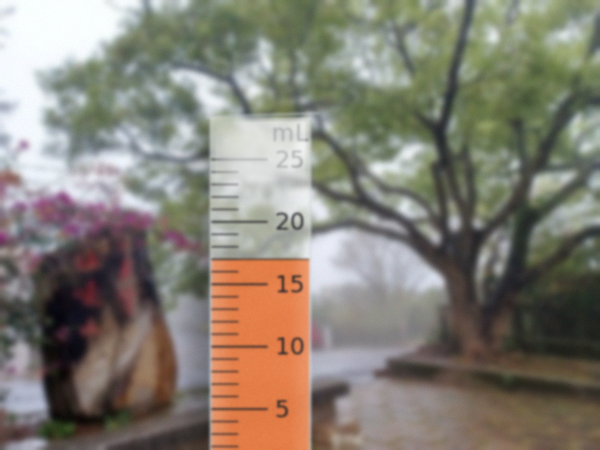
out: 17 mL
